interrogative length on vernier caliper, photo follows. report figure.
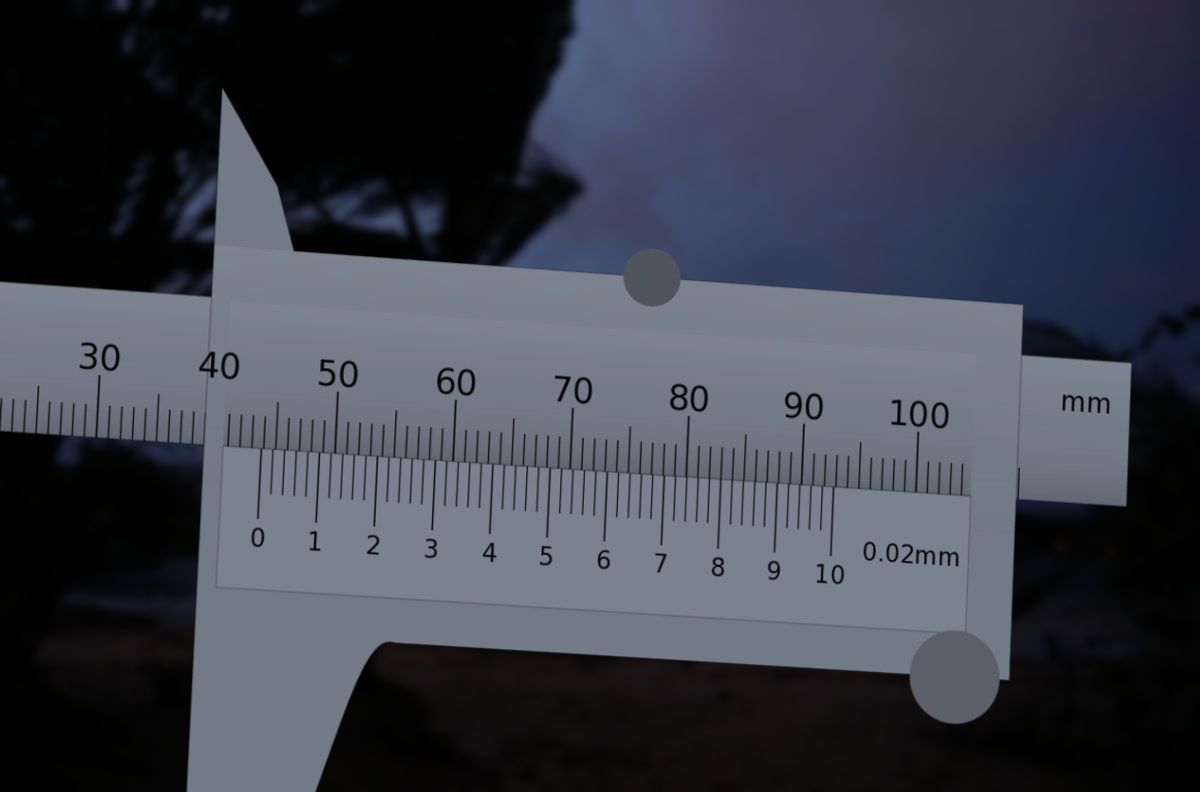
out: 43.8 mm
